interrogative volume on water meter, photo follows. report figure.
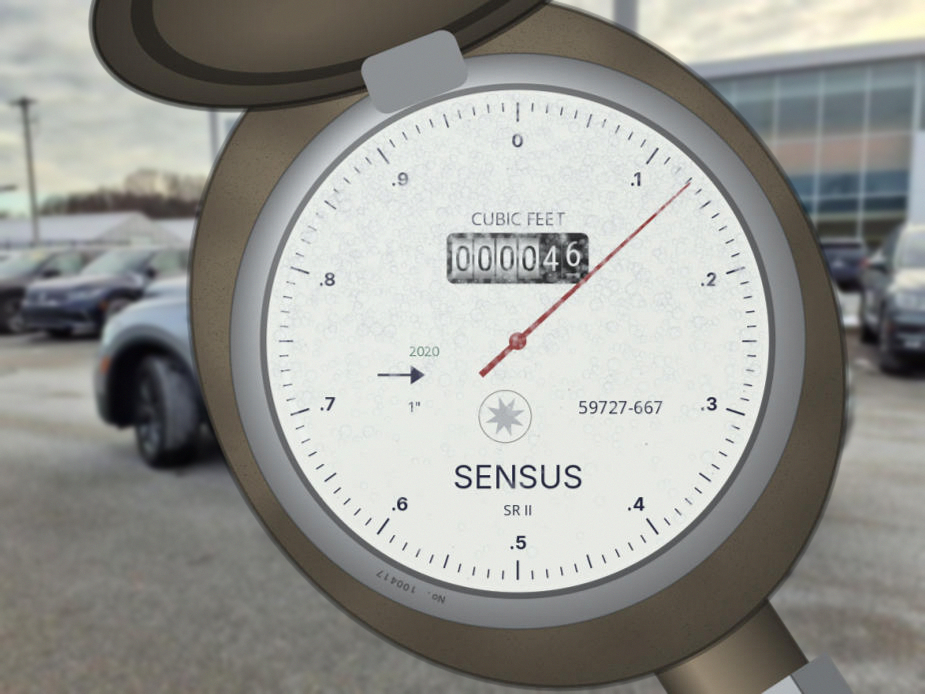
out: 46.13 ft³
